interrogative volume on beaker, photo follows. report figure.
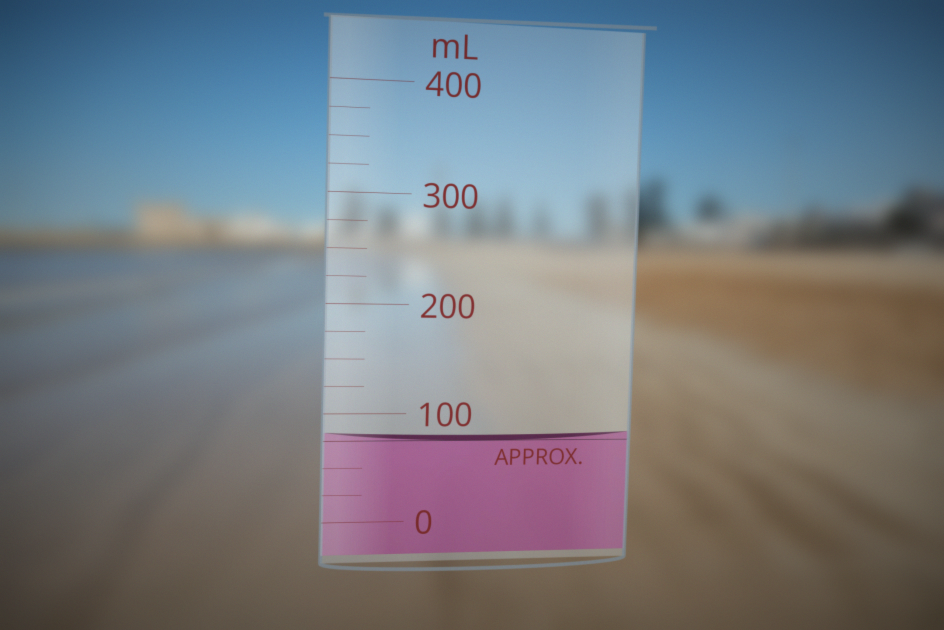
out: 75 mL
